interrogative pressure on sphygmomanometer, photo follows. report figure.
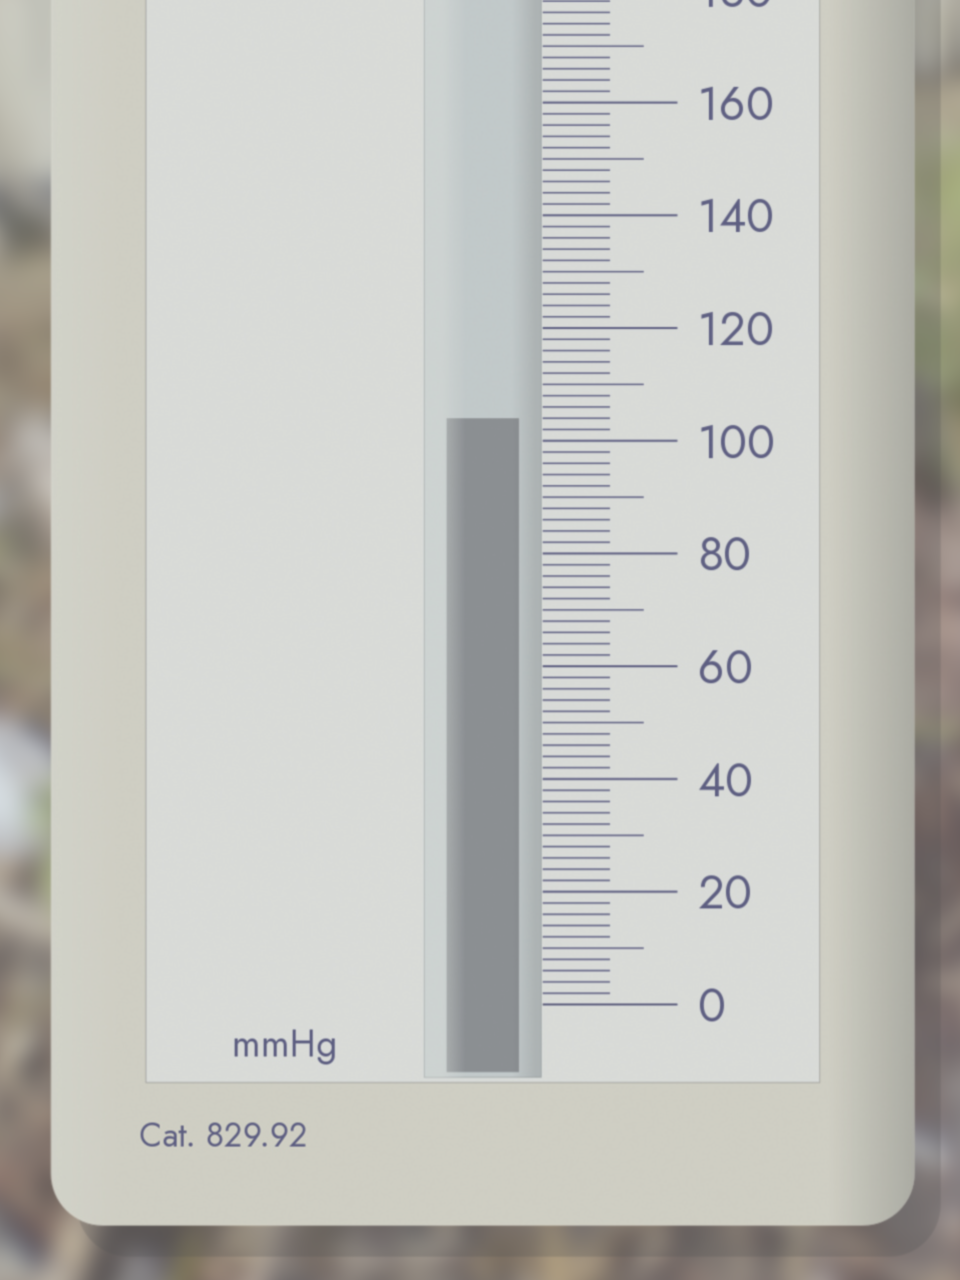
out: 104 mmHg
